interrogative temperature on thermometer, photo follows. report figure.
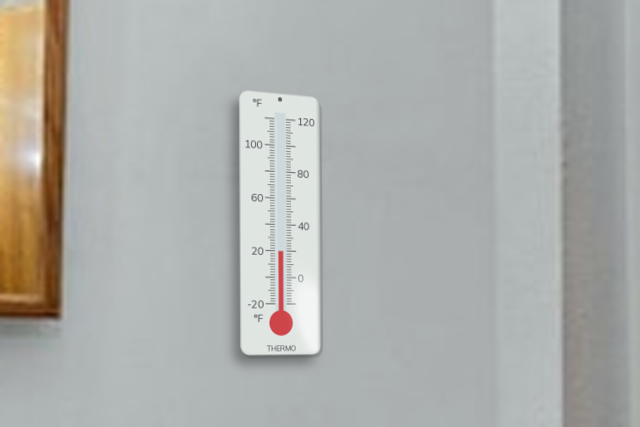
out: 20 °F
